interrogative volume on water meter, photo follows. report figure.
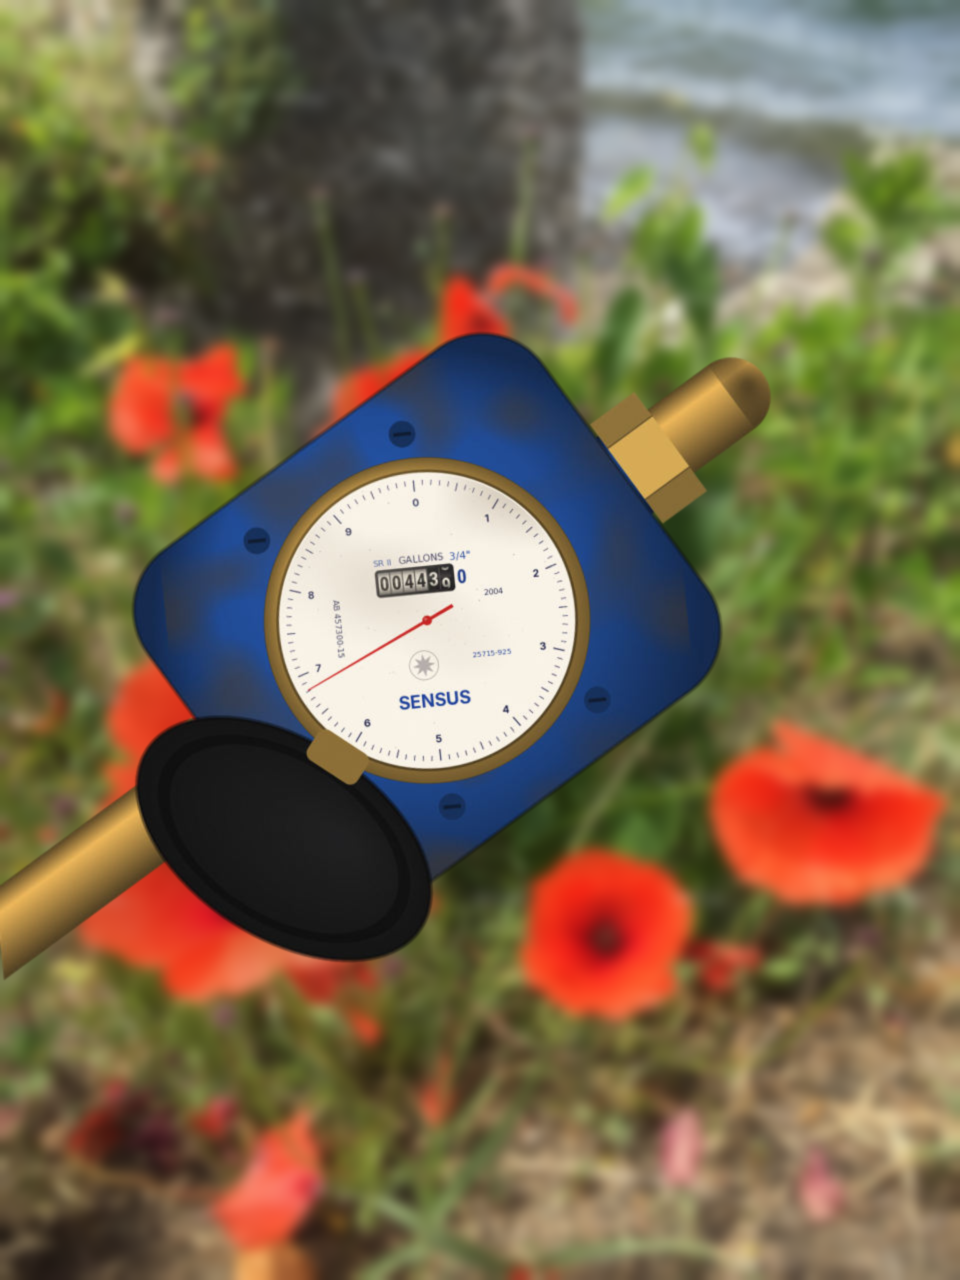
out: 44386.8 gal
